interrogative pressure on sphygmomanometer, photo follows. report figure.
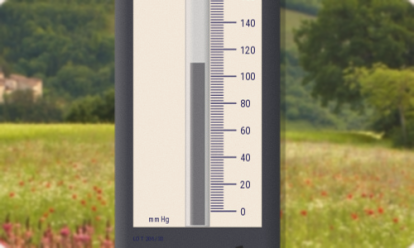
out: 110 mmHg
